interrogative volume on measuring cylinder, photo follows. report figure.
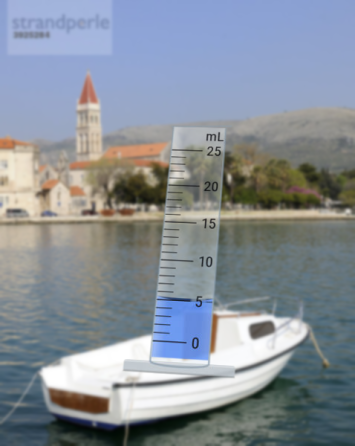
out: 5 mL
